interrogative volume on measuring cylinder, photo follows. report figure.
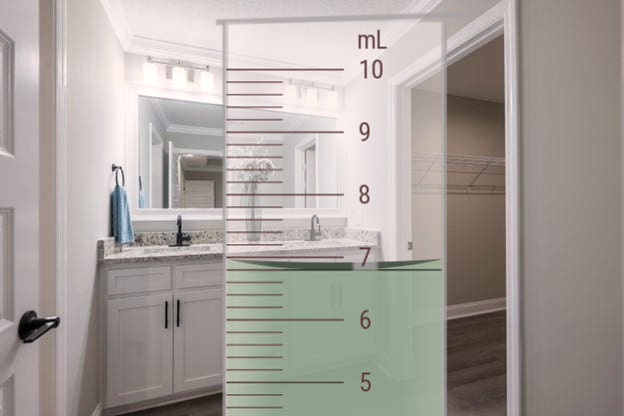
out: 6.8 mL
